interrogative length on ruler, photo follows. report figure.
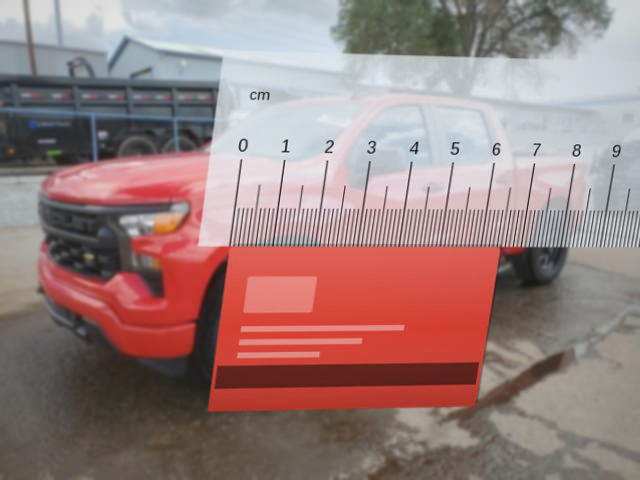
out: 6.5 cm
